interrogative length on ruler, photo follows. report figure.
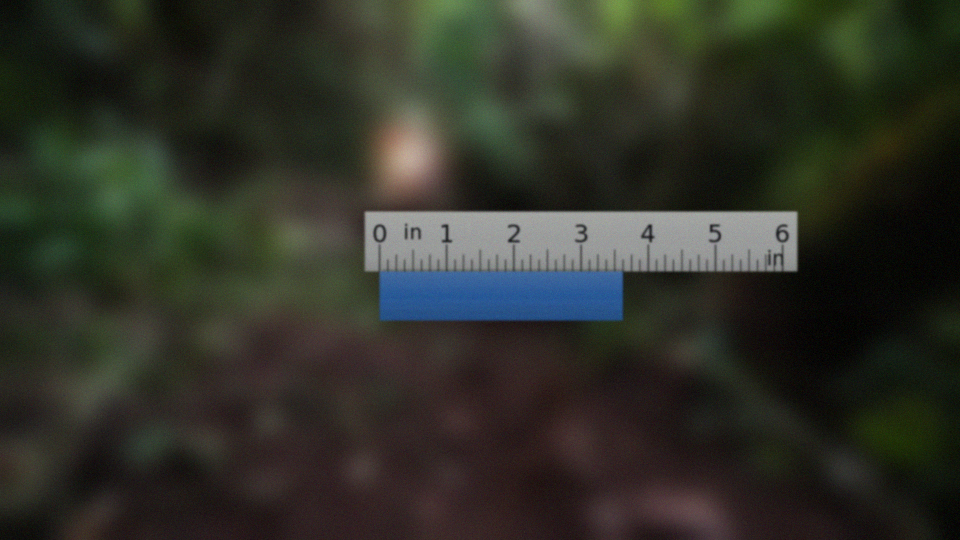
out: 3.625 in
